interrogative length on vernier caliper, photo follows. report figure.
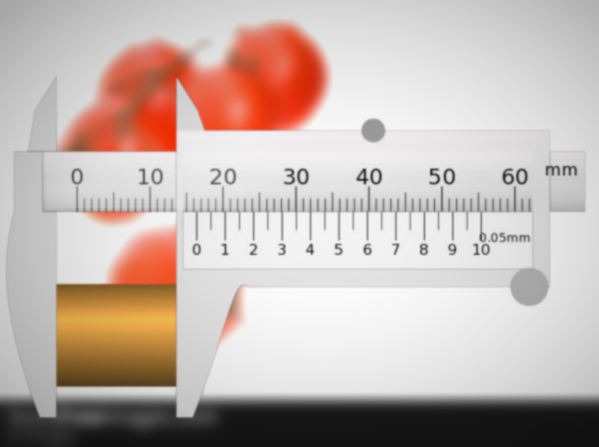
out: 16.4 mm
